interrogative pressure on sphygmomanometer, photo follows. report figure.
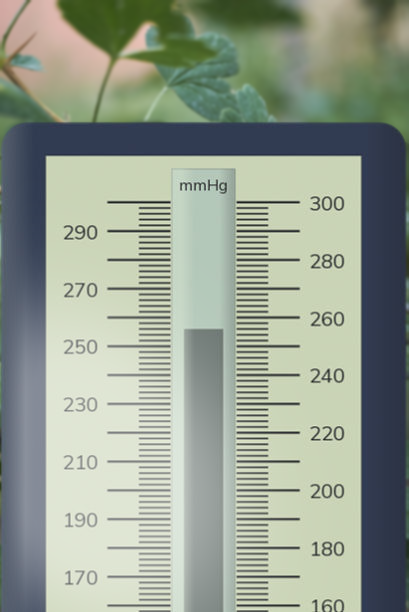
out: 256 mmHg
